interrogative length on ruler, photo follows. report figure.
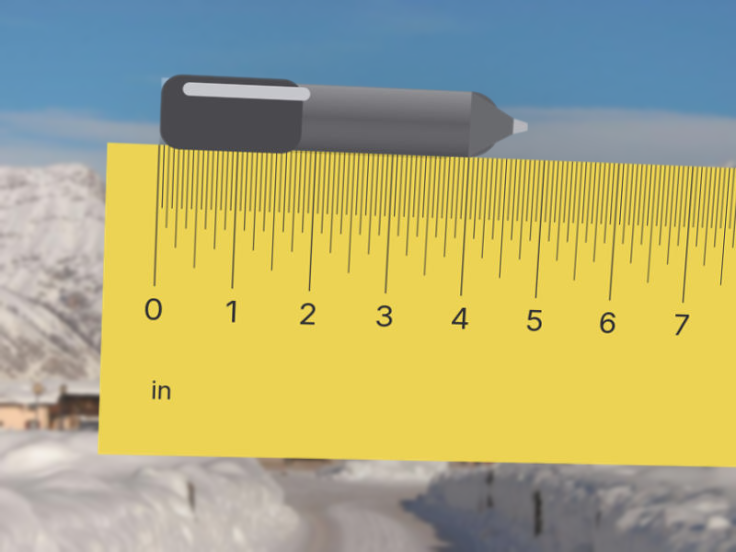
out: 4.75 in
